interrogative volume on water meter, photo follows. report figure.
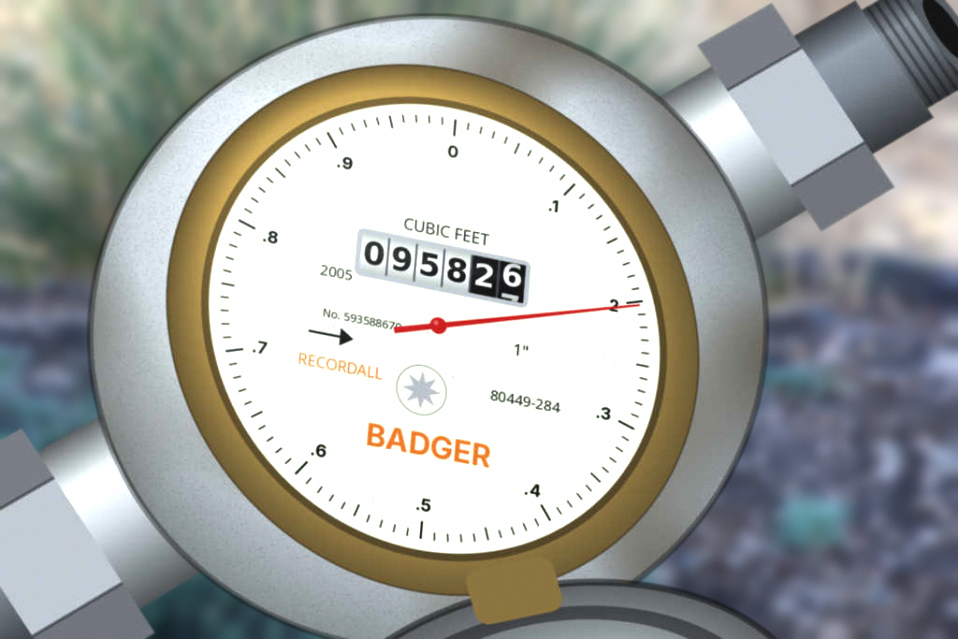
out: 95826.20 ft³
